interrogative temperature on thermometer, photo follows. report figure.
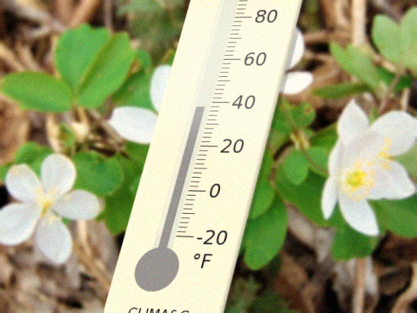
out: 38 °F
